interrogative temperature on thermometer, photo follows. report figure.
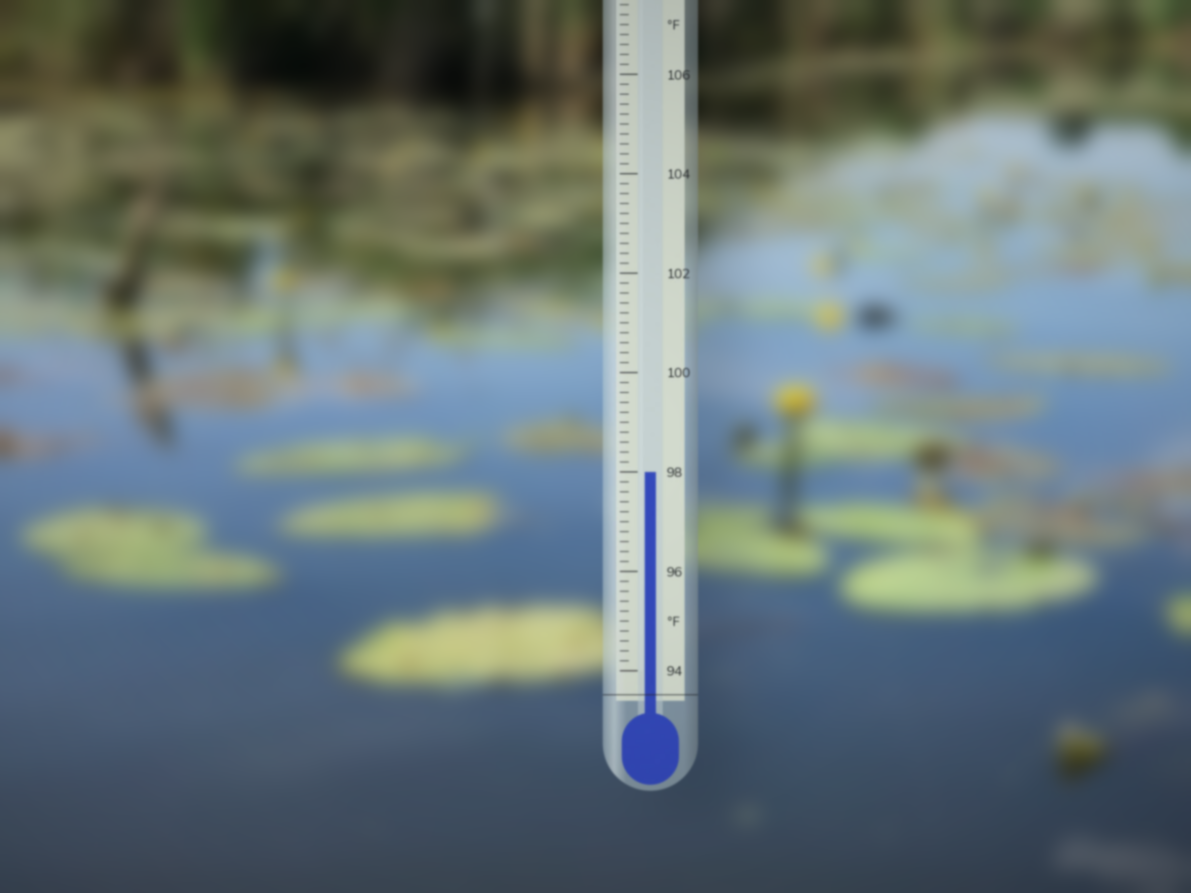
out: 98 °F
